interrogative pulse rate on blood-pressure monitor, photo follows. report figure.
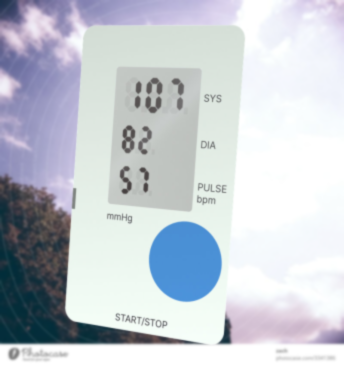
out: 57 bpm
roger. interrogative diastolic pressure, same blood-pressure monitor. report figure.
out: 82 mmHg
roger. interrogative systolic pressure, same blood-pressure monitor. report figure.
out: 107 mmHg
